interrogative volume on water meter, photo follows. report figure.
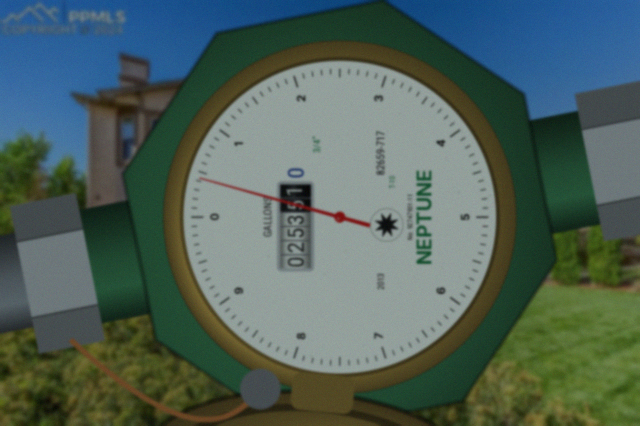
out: 253510.4 gal
